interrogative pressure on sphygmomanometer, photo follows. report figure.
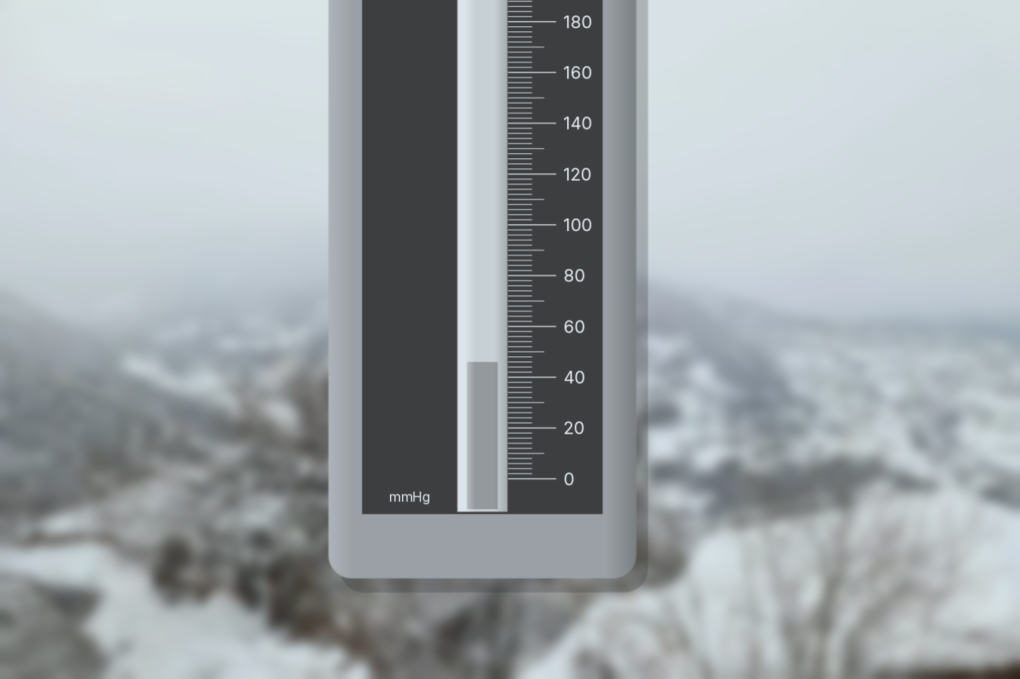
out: 46 mmHg
